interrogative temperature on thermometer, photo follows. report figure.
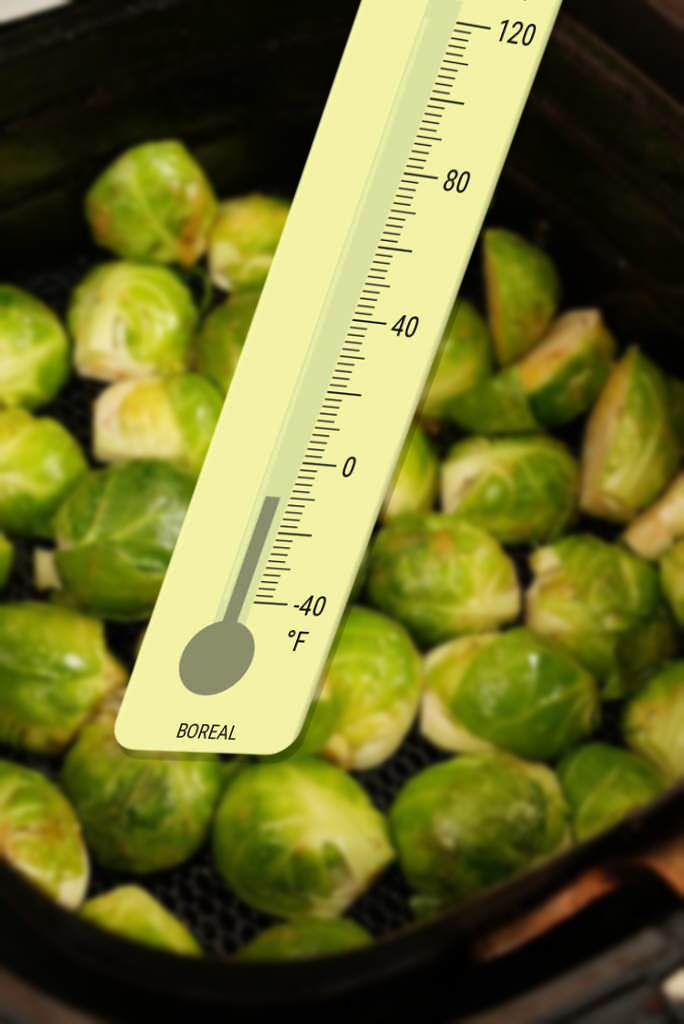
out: -10 °F
